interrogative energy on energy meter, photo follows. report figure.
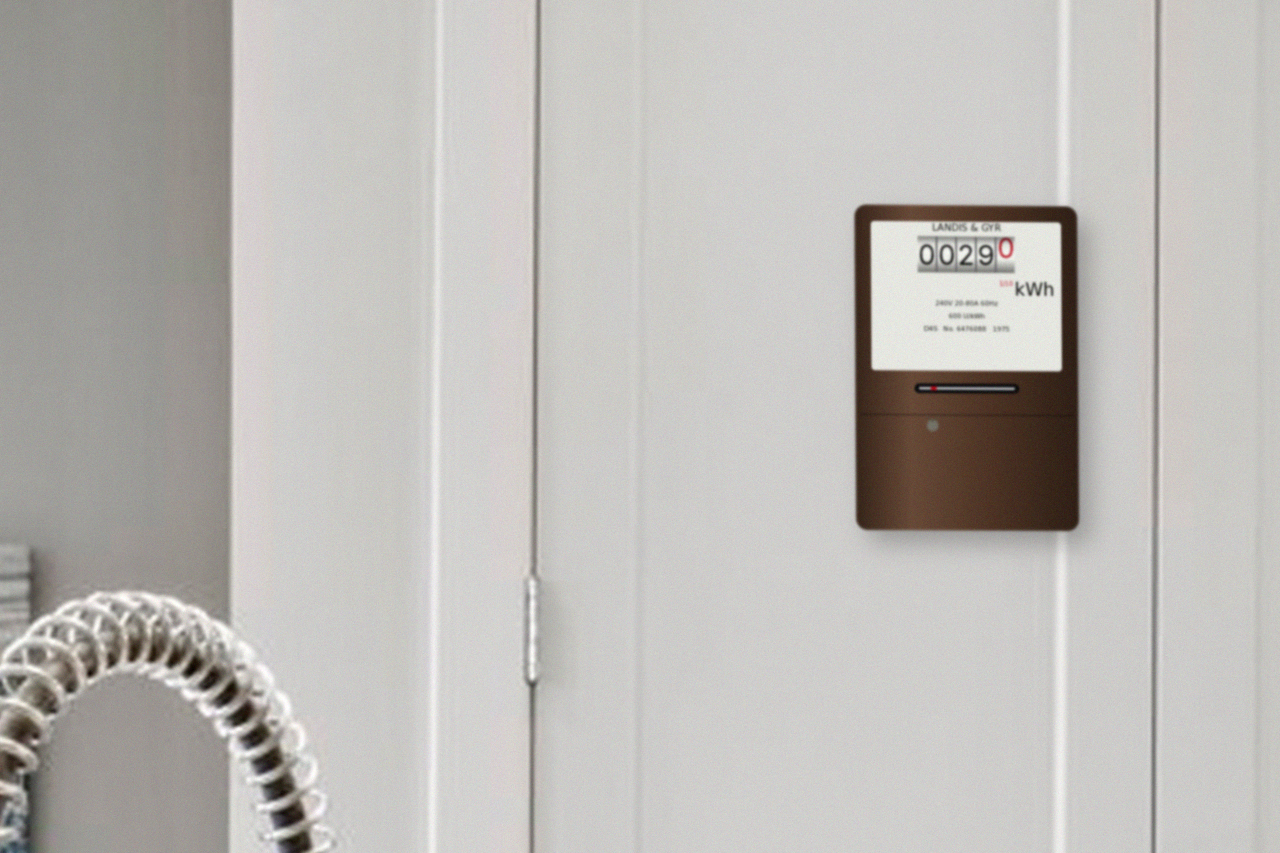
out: 29.0 kWh
